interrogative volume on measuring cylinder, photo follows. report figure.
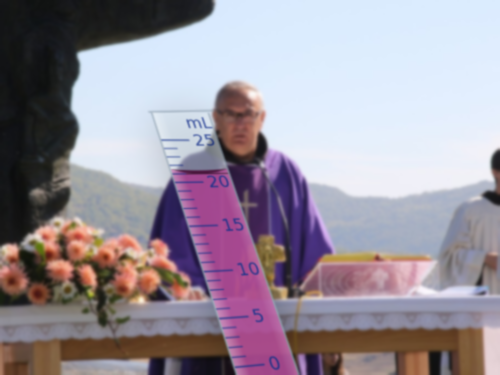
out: 21 mL
